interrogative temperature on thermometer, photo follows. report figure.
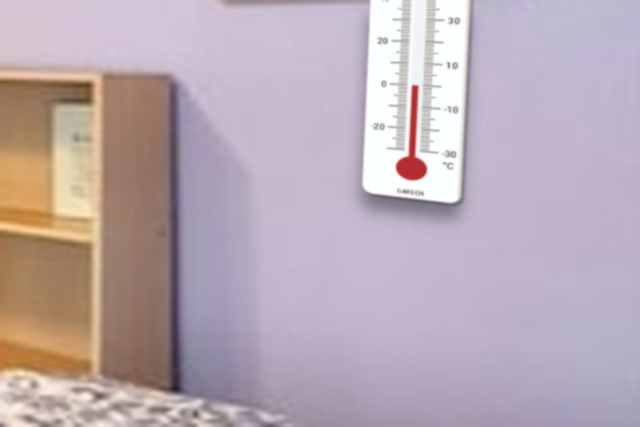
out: 0 °C
